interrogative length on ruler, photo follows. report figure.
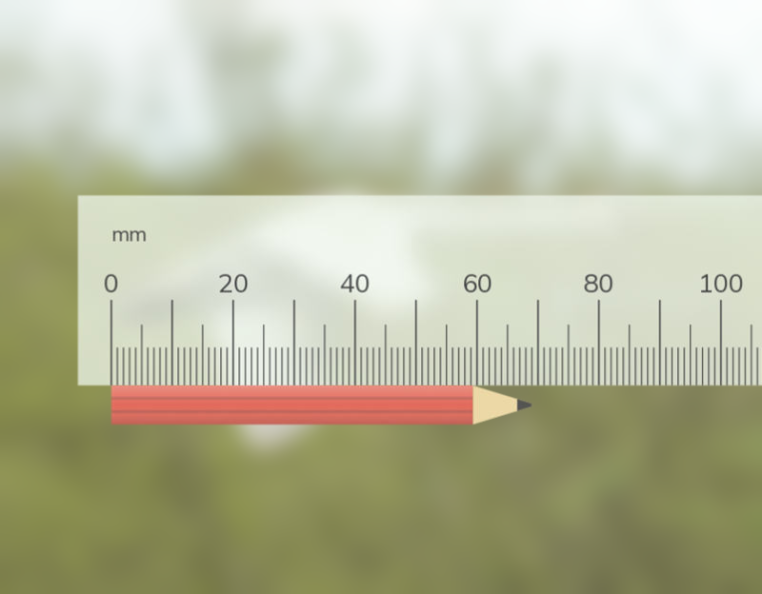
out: 69 mm
